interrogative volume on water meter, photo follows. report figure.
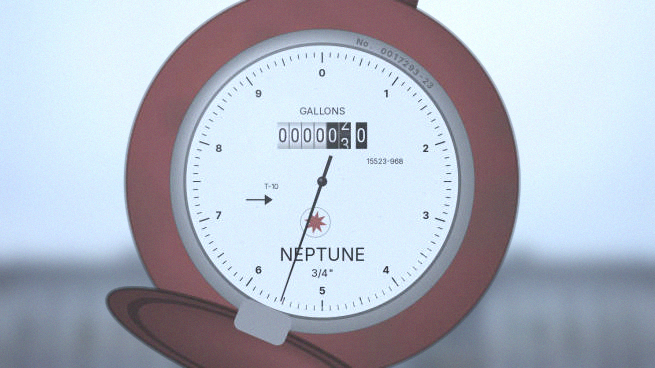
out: 25.5 gal
